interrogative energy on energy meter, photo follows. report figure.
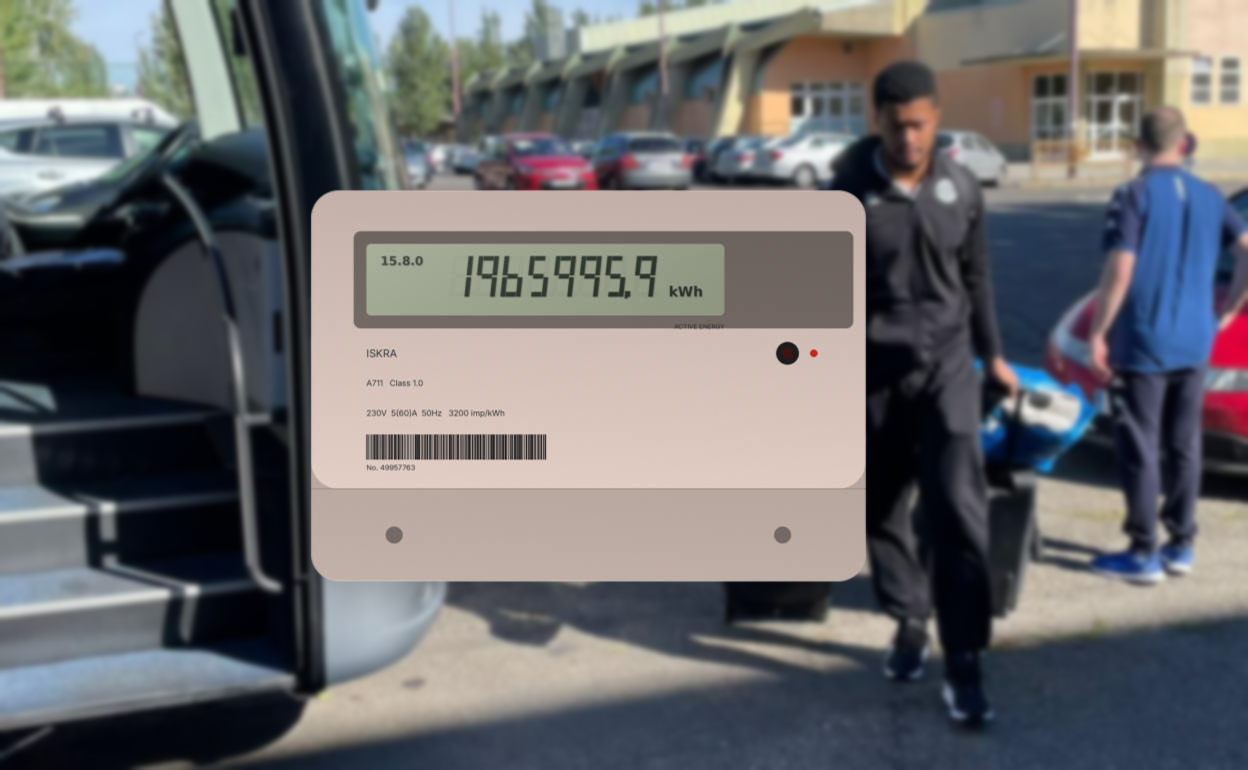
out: 1965995.9 kWh
